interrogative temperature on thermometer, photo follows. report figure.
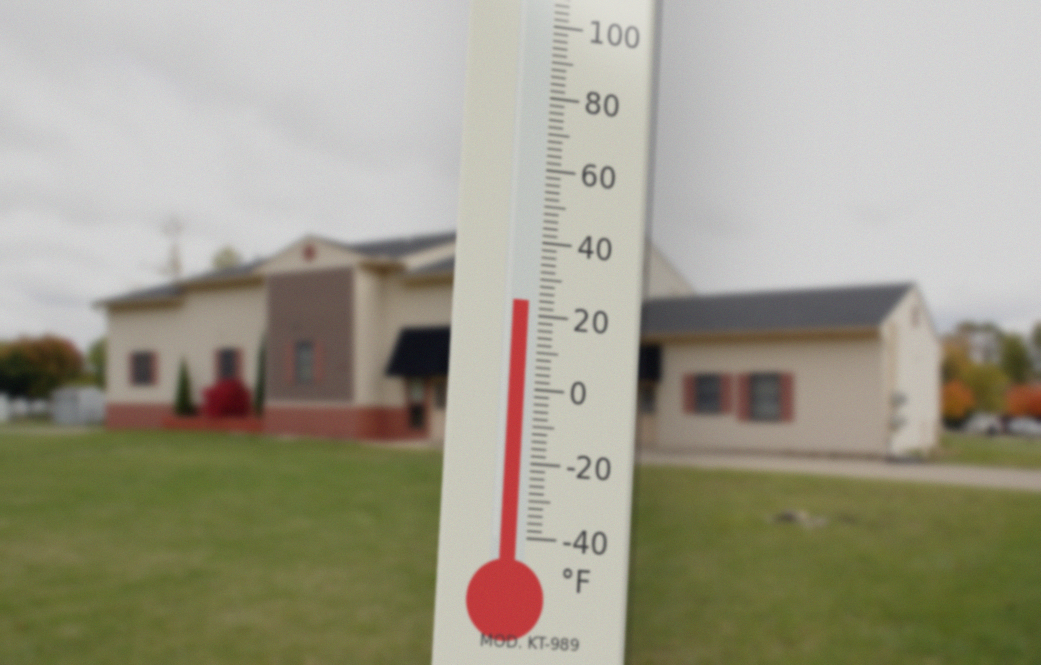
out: 24 °F
